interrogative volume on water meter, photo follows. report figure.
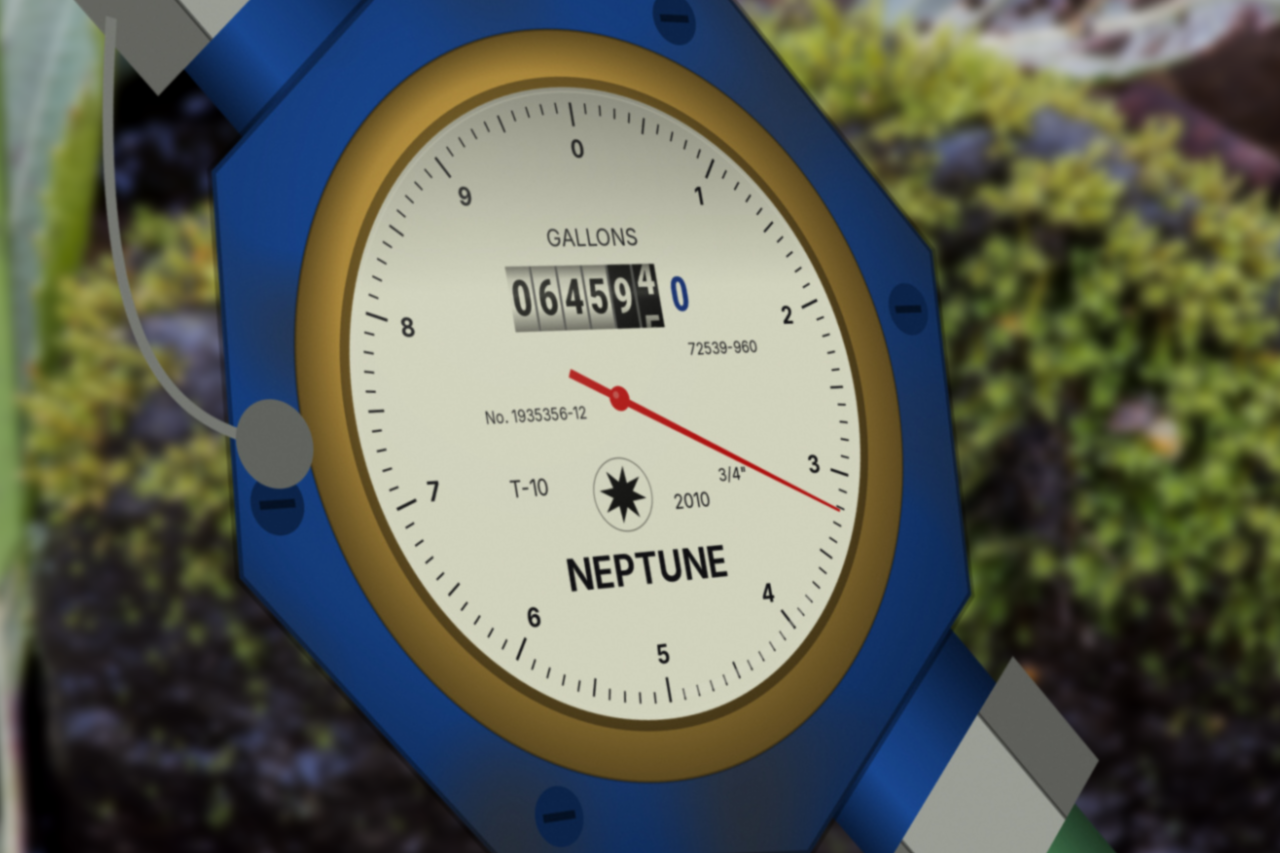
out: 645943.2 gal
